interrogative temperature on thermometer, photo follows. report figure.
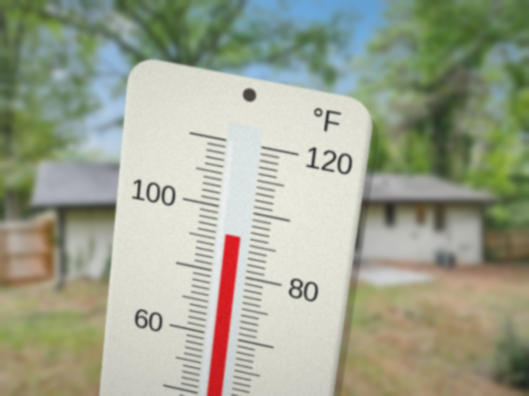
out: 92 °F
